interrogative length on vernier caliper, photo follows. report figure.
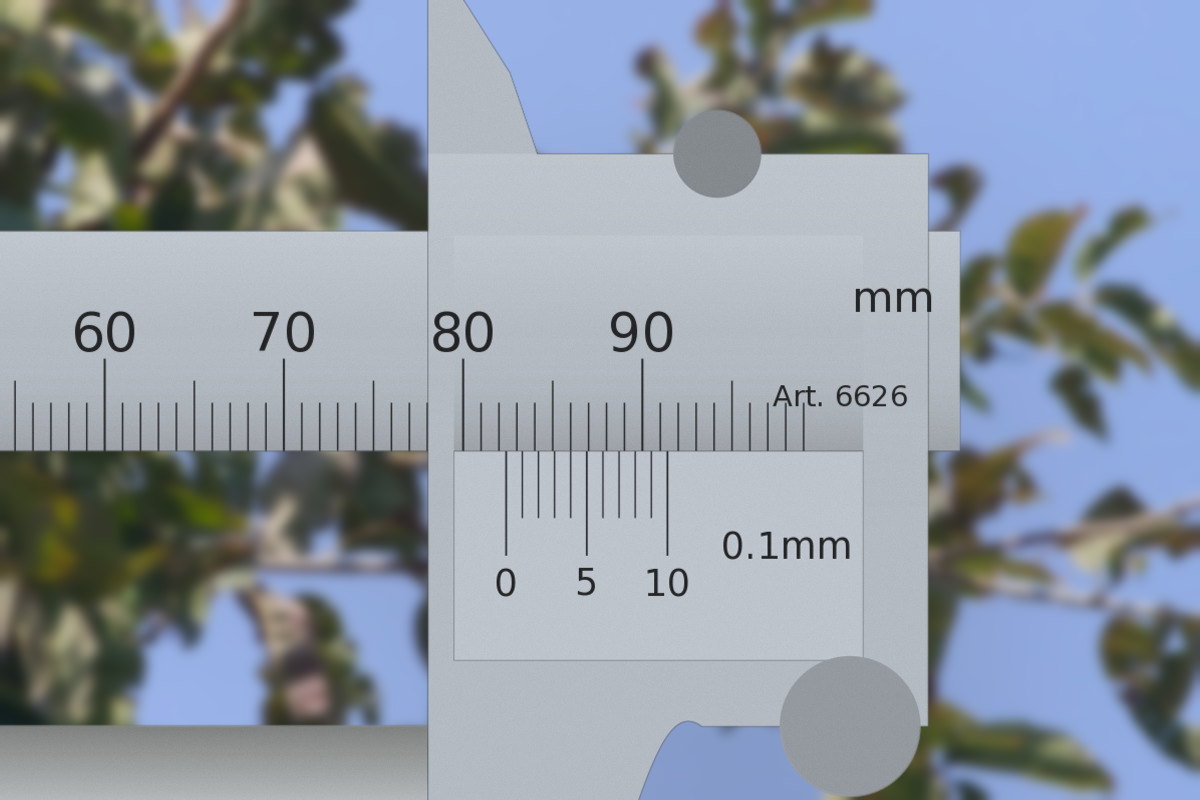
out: 82.4 mm
